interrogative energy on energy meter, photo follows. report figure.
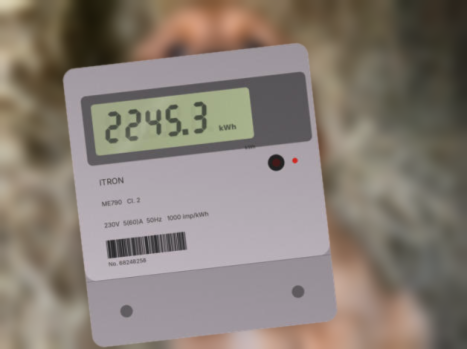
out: 2245.3 kWh
